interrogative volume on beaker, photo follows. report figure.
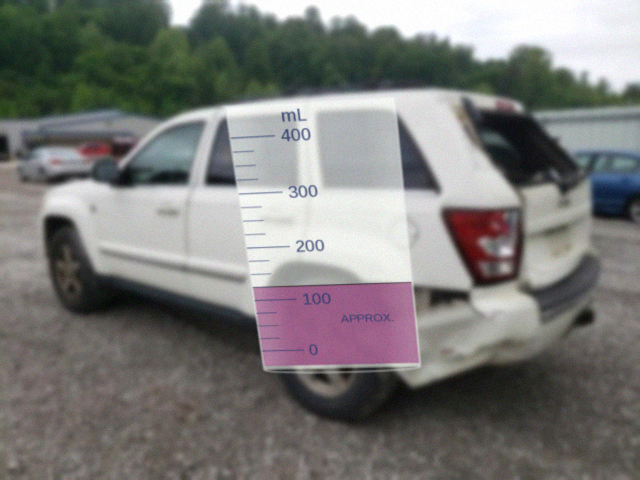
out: 125 mL
